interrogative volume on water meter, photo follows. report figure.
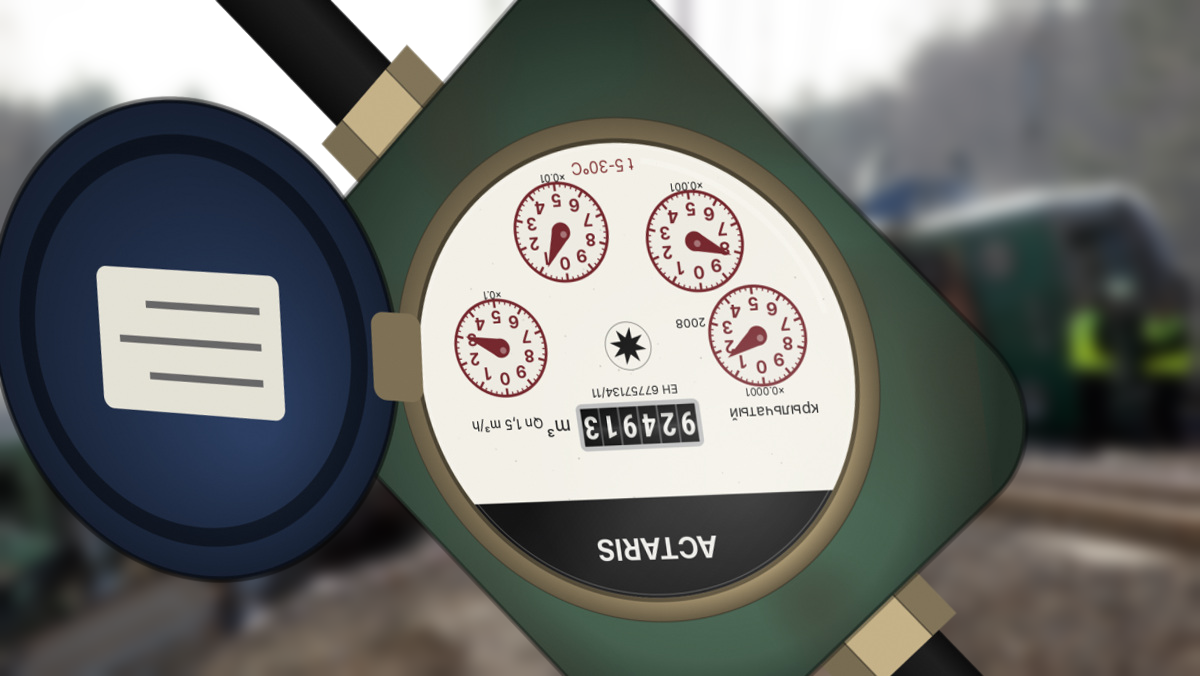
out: 924913.3081 m³
